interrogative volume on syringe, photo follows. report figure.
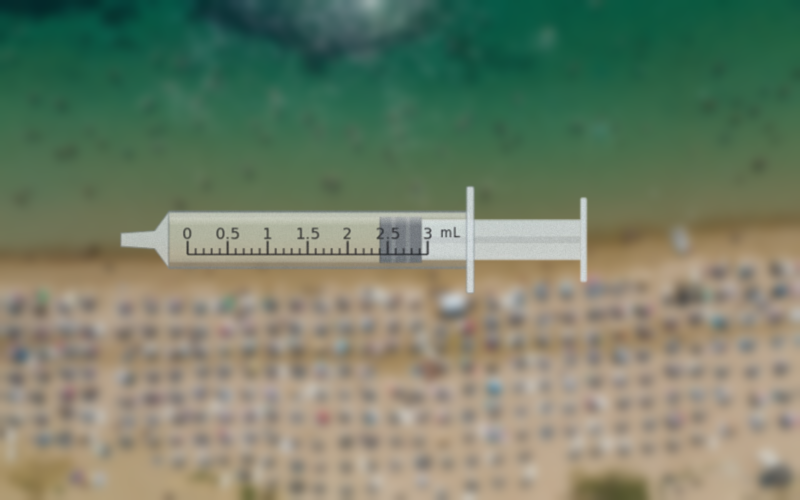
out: 2.4 mL
